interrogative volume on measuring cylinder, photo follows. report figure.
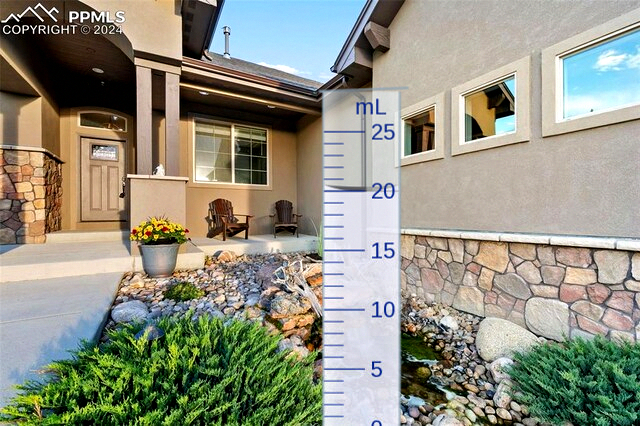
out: 20 mL
